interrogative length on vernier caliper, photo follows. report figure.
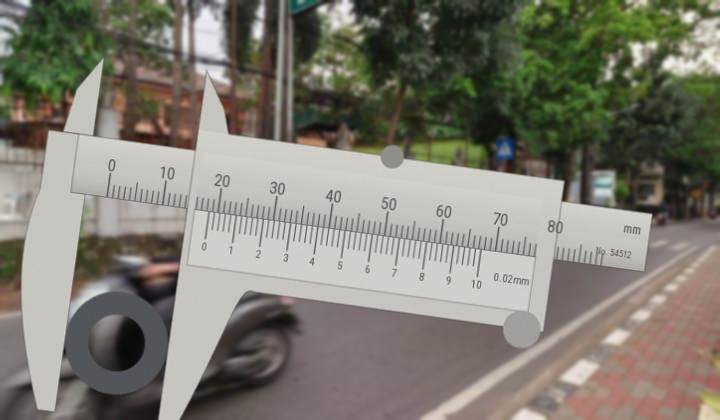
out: 18.4 mm
